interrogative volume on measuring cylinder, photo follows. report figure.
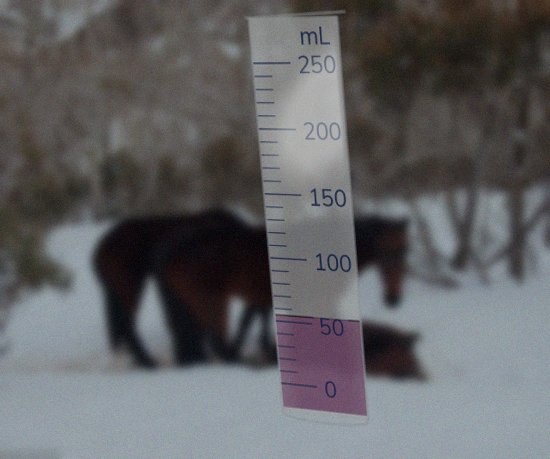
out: 55 mL
